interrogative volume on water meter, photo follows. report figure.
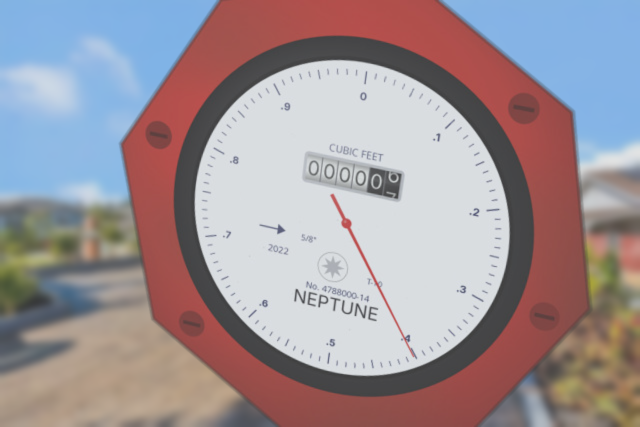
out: 6.40 ft³
